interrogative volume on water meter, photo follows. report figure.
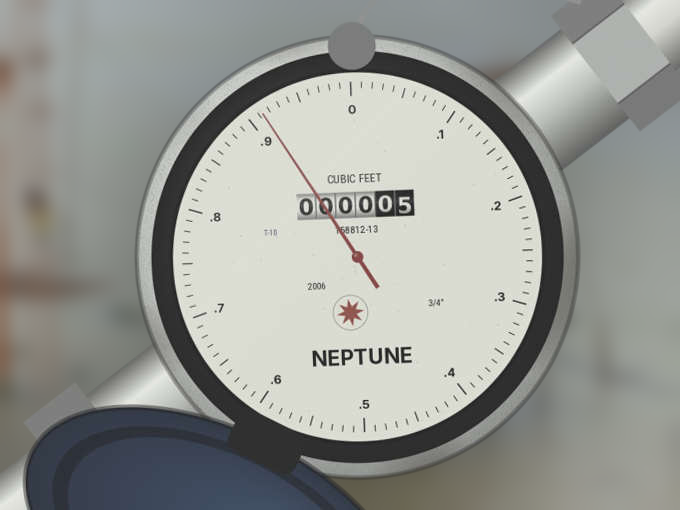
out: 4.91 ft³
